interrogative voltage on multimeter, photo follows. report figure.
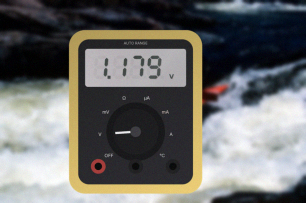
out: 1.179 V
